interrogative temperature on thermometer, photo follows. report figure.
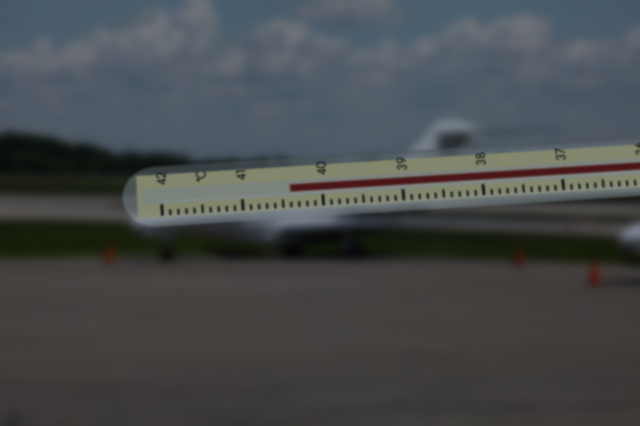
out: 40.4 °C
